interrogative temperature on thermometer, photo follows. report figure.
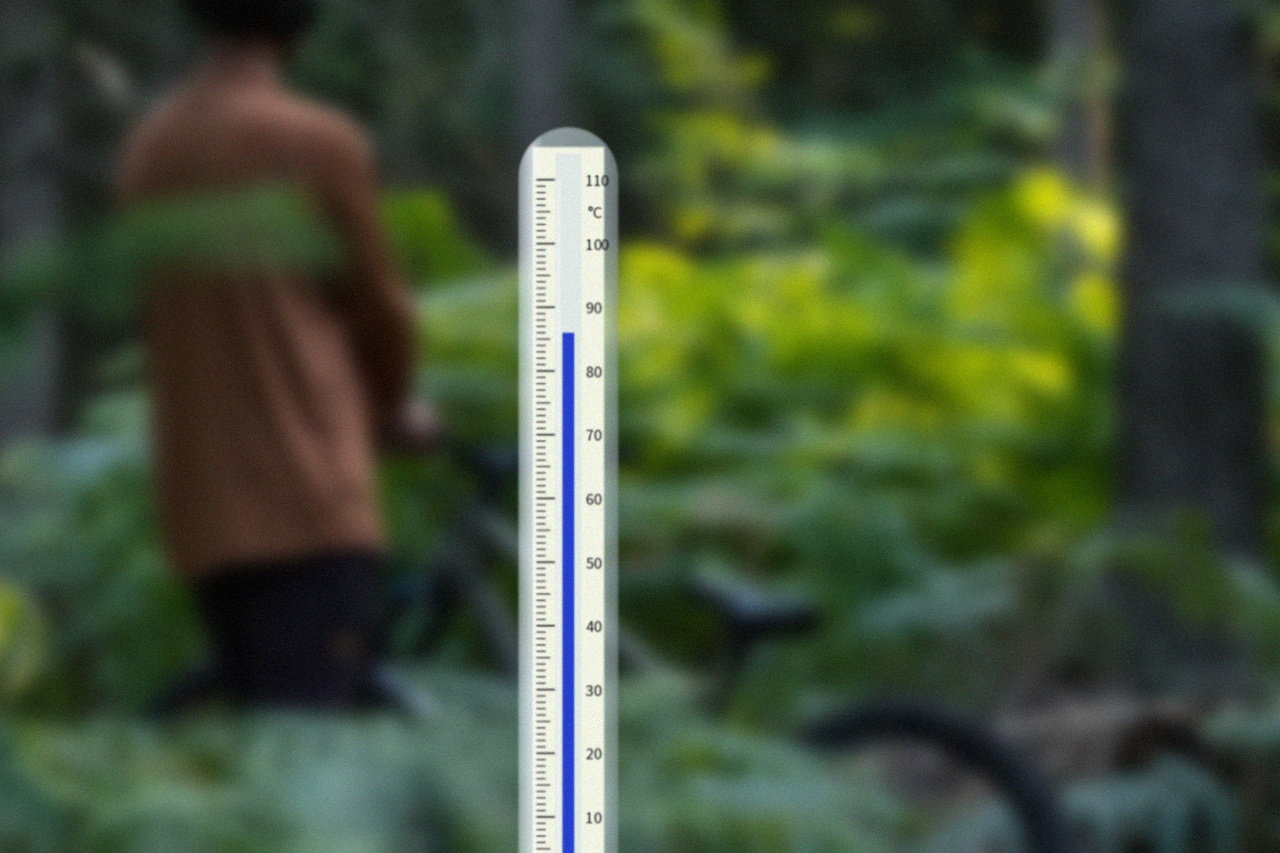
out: 86 °C
